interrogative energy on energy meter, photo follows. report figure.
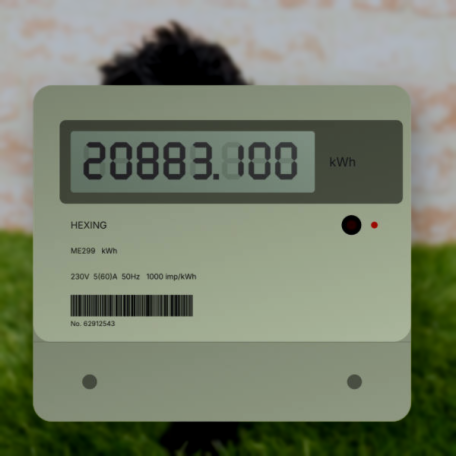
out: 20883.100 kWh
